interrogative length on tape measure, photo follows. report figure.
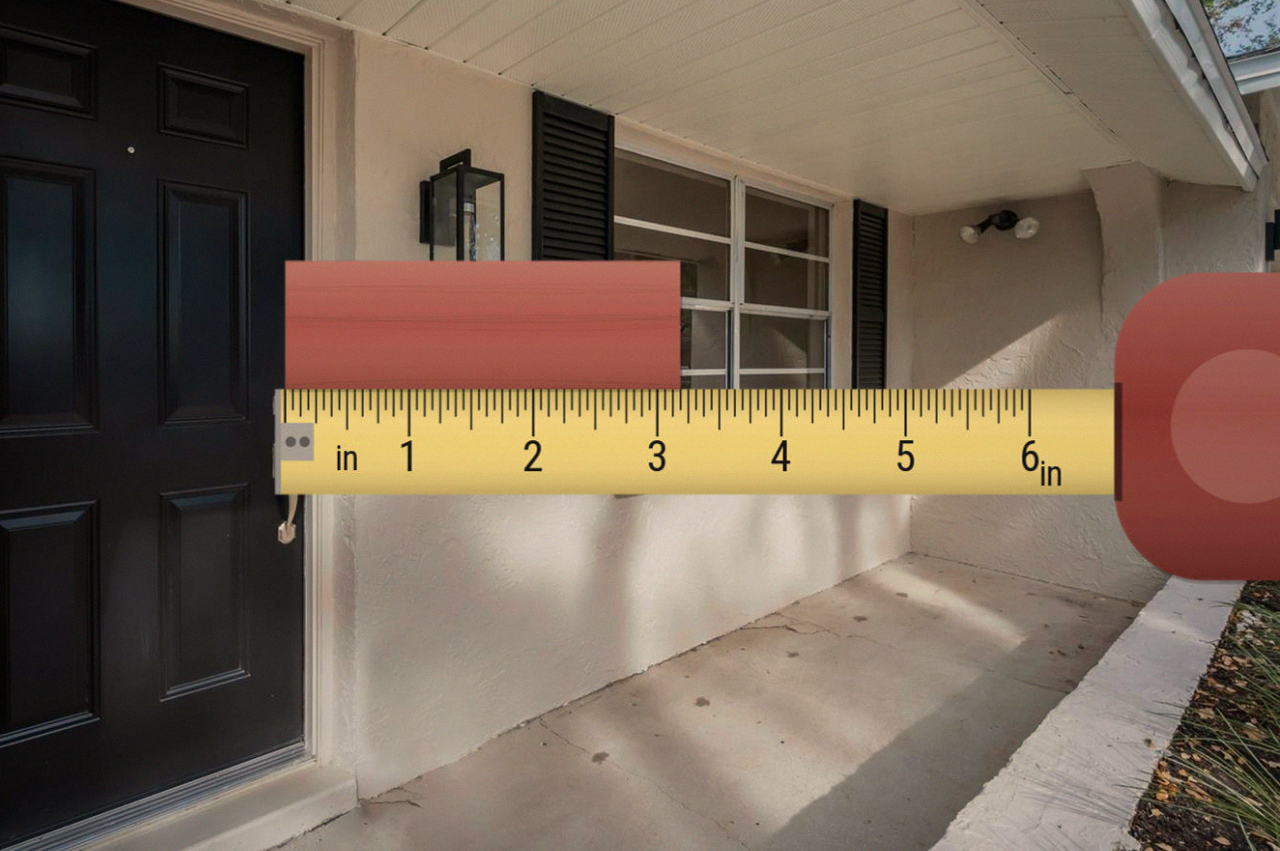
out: 3.1875 in
